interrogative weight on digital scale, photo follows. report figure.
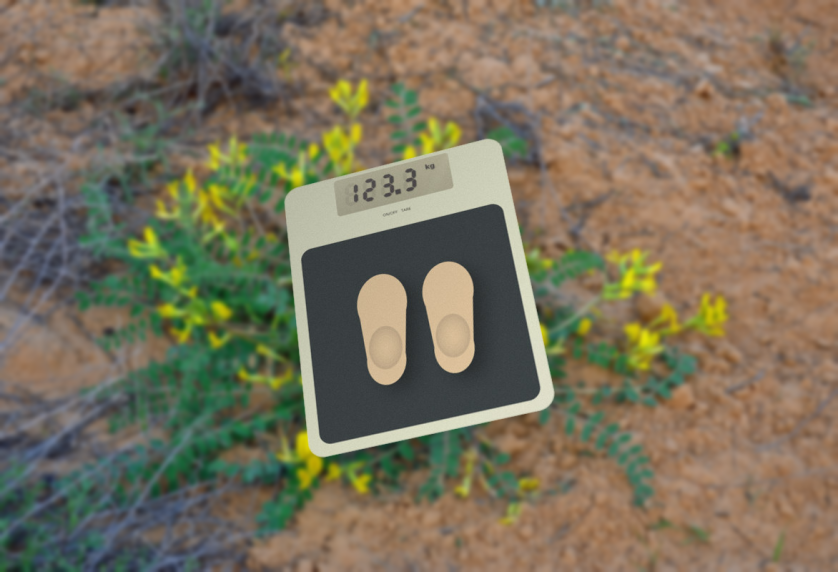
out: 123.3 kg
